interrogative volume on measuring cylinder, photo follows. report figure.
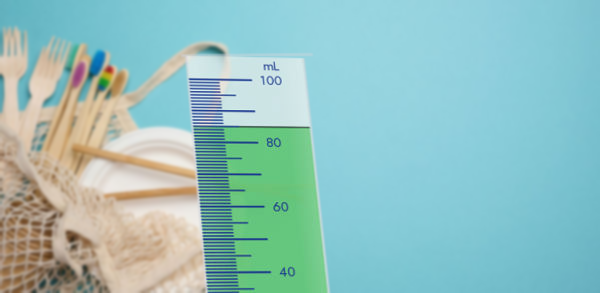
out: 85 mL
